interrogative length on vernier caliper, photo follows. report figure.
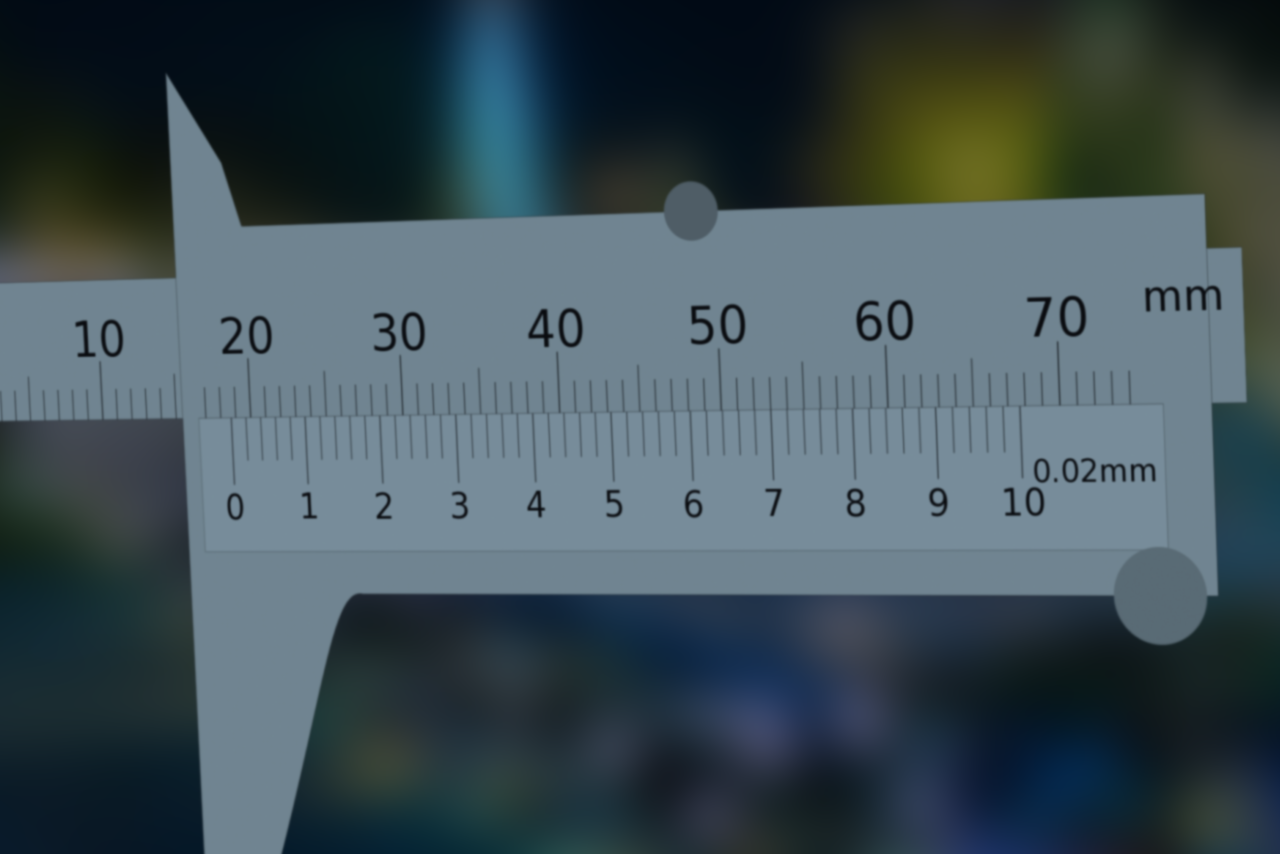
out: 18.7 mm
